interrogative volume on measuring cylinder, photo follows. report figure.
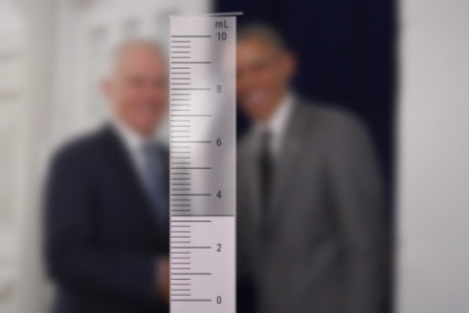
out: 3.2 mL
